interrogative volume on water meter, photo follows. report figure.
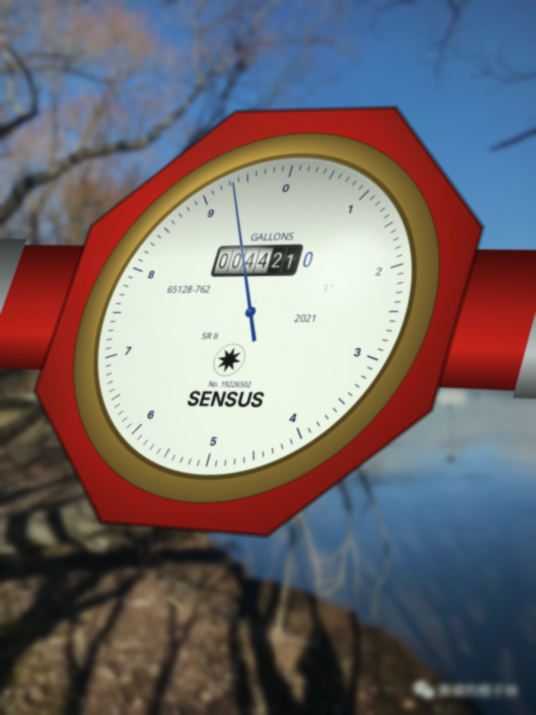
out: 44209.3 gal
